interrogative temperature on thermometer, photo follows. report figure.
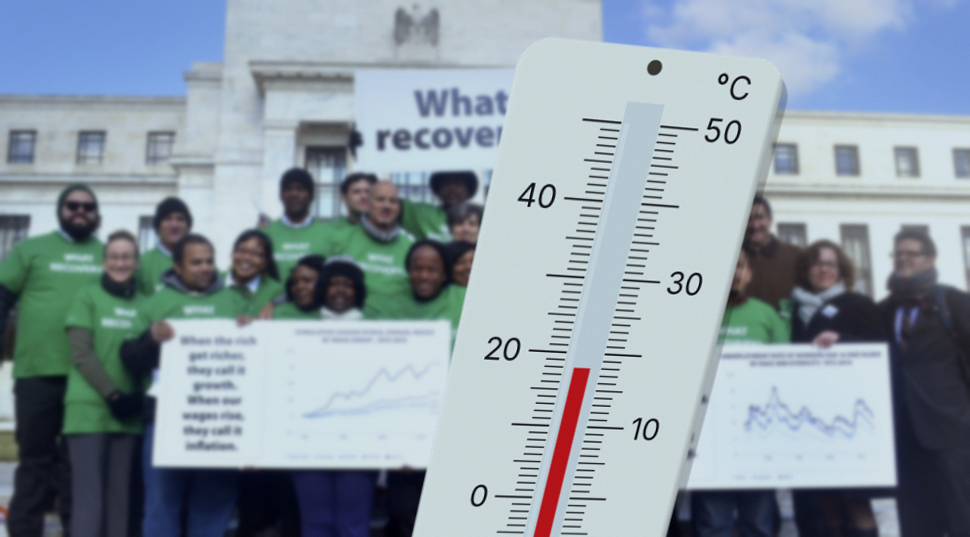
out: 18 °C
